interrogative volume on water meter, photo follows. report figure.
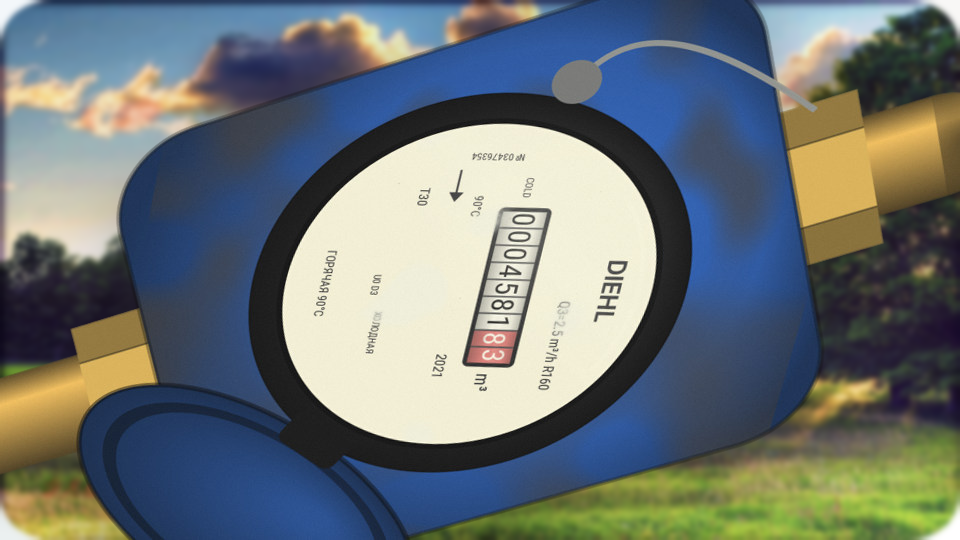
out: 4581.83 m³
